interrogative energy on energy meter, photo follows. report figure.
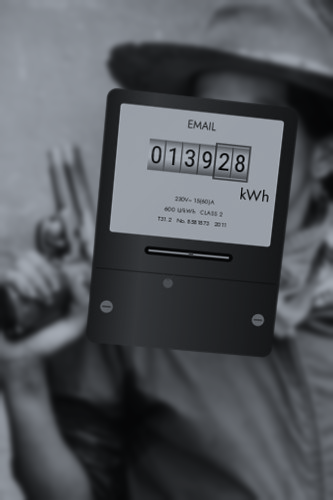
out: 139.28 kWh
